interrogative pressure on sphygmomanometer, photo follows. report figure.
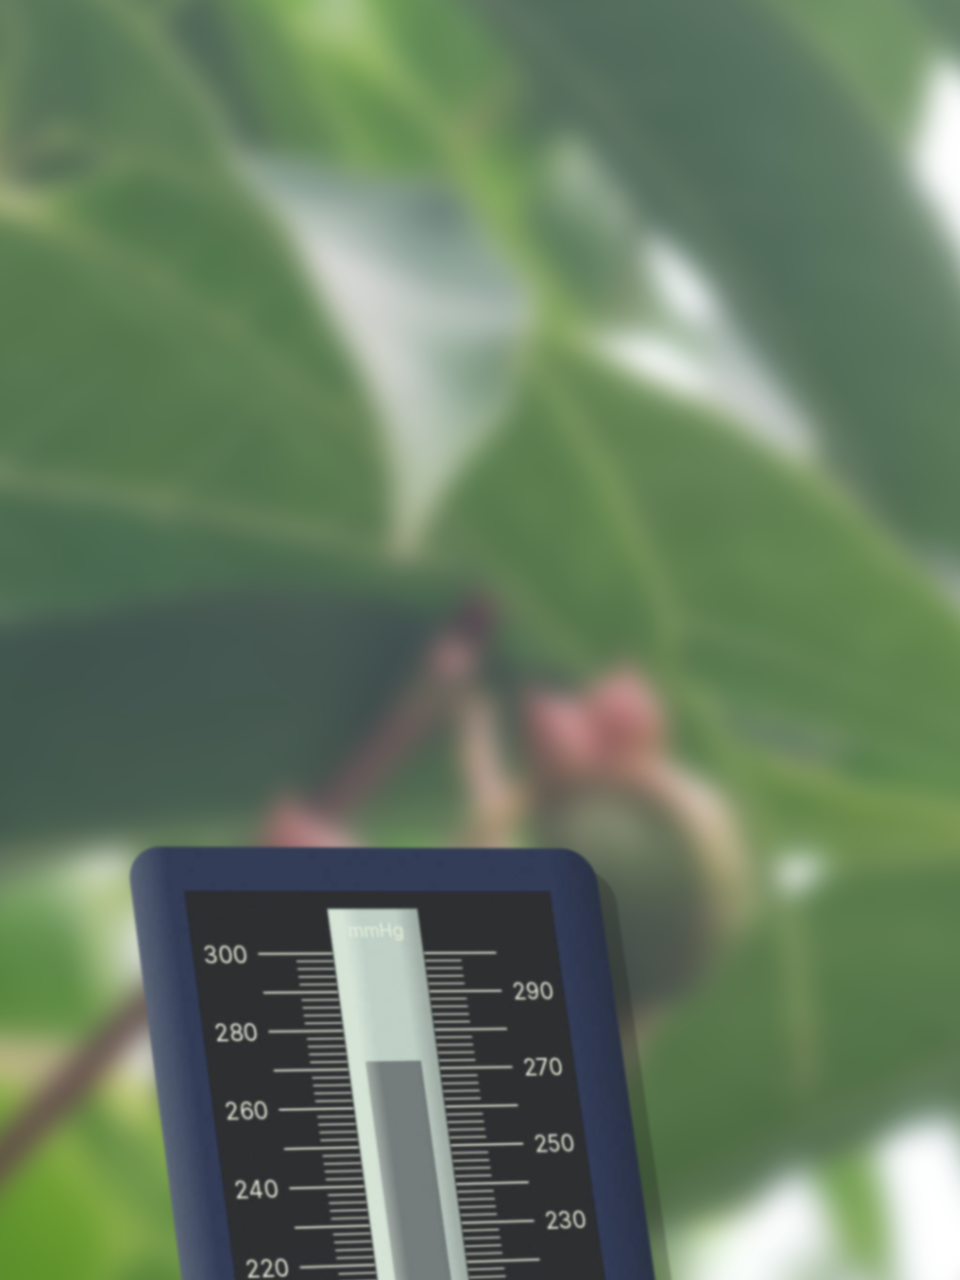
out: 272 mmHg
